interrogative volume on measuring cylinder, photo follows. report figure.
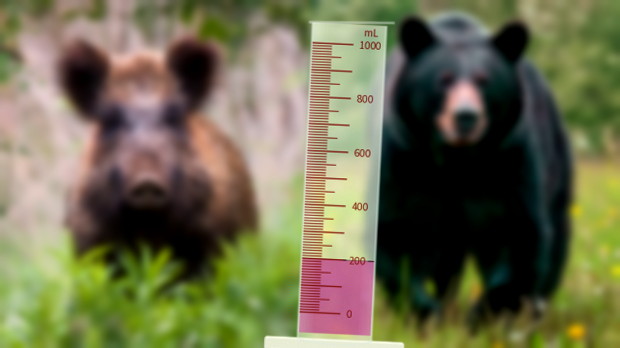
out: 200 mL
